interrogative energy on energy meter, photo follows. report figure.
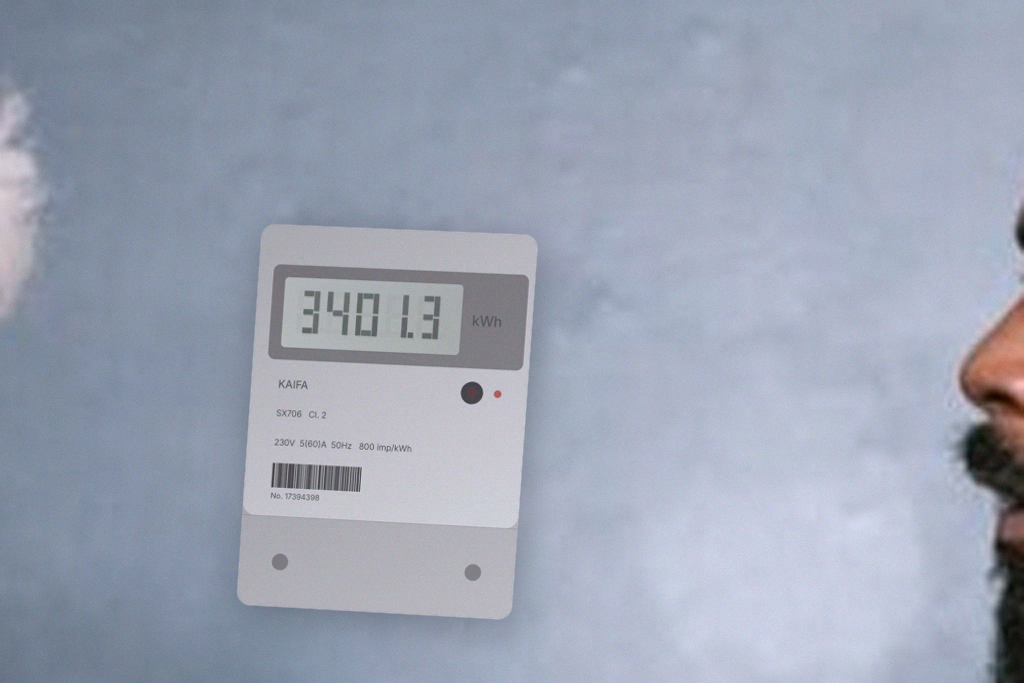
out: 3401.3 kWh
